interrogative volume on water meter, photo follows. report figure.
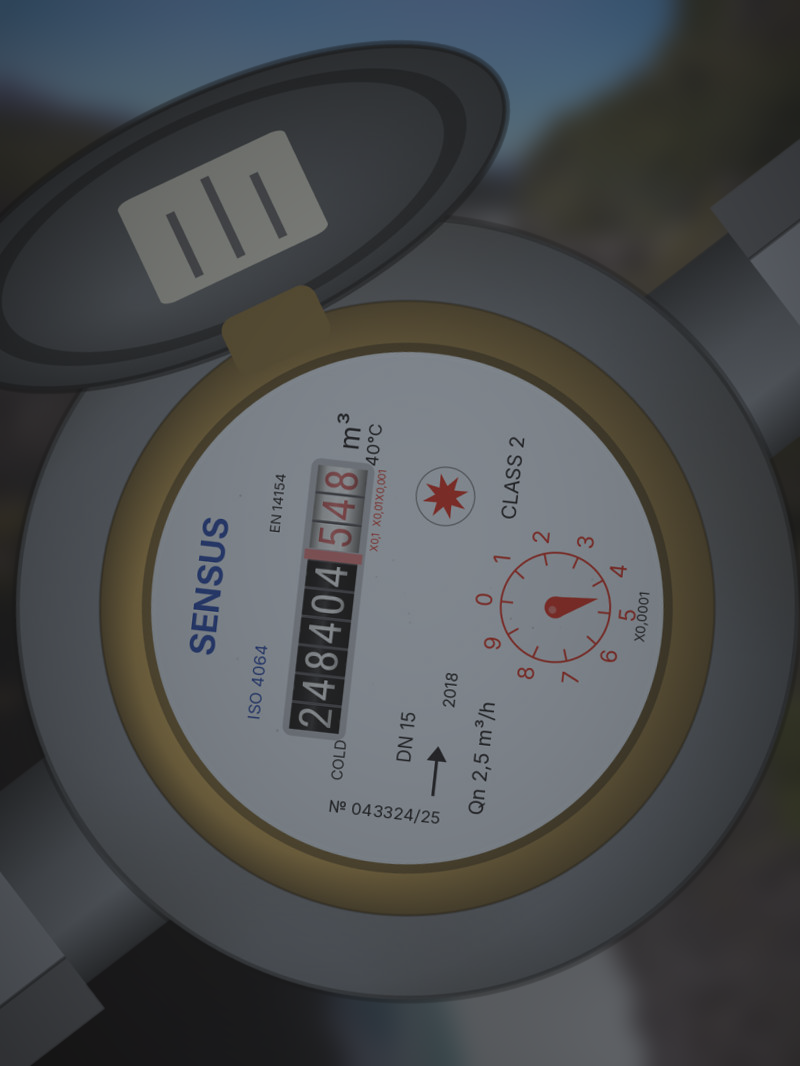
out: 248404.5484 m³
